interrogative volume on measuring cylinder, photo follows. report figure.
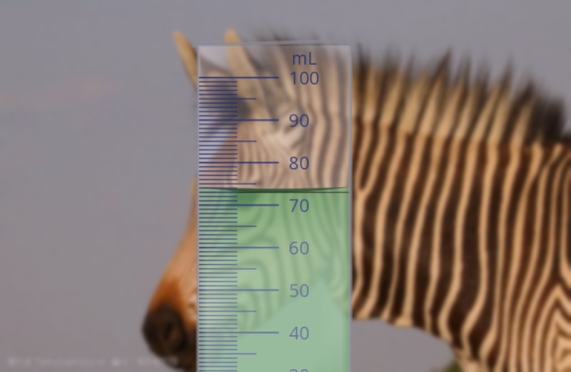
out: 73 mL
